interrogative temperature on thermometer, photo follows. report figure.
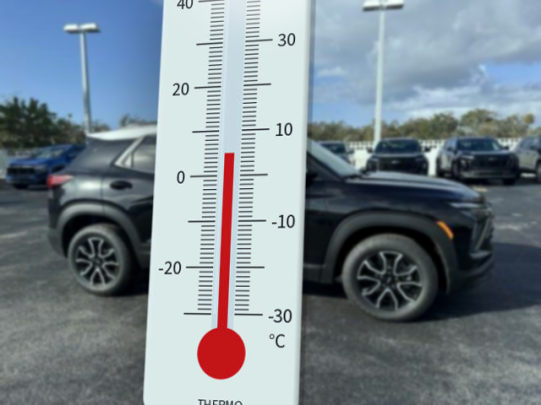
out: 5 °C
